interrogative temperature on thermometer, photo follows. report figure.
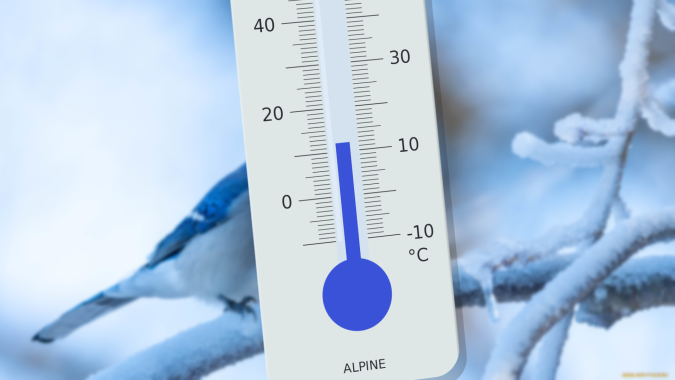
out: 12 °C
